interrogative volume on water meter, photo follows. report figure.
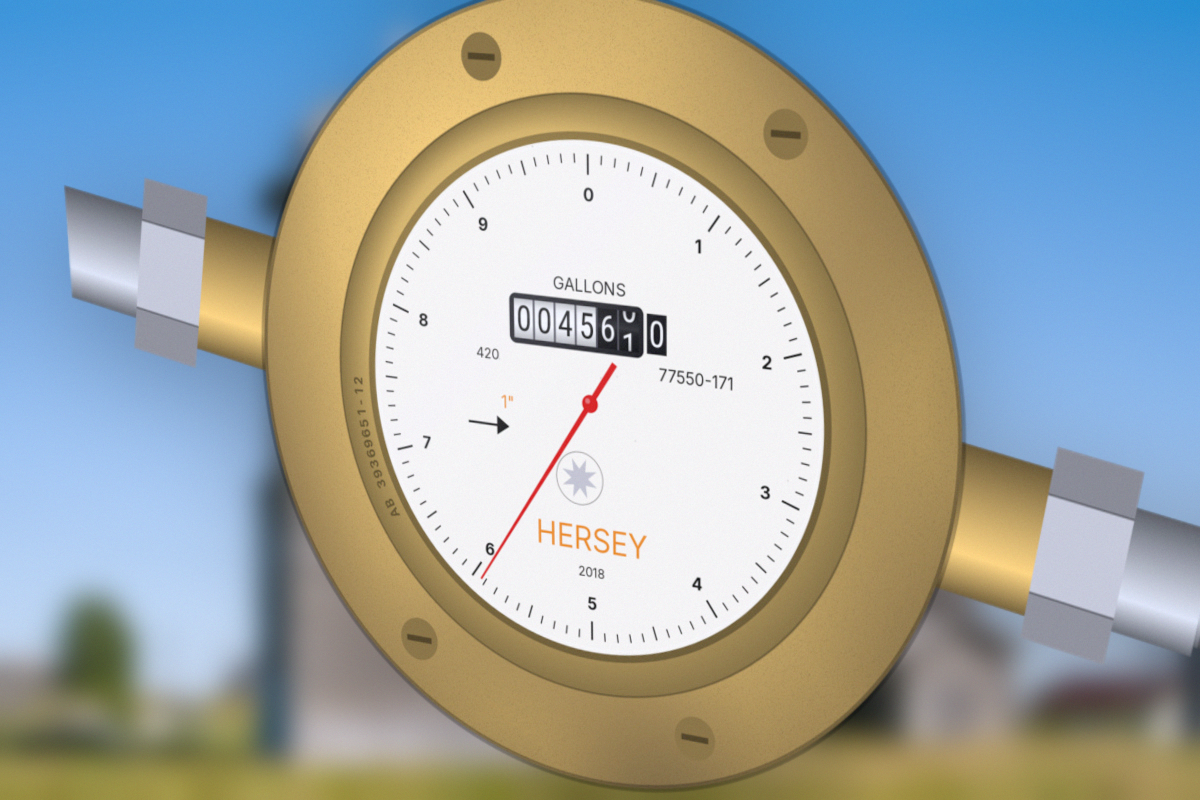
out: 45605.9 gal
